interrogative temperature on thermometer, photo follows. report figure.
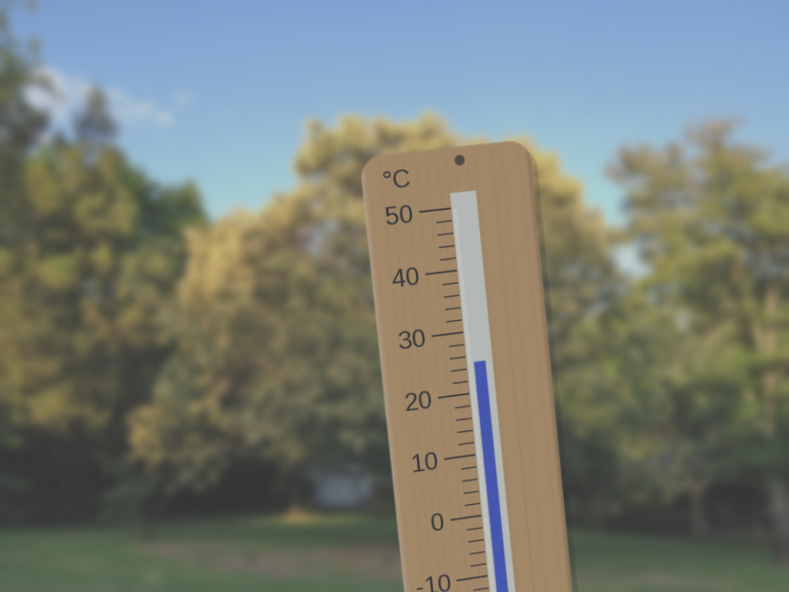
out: 25 °C
